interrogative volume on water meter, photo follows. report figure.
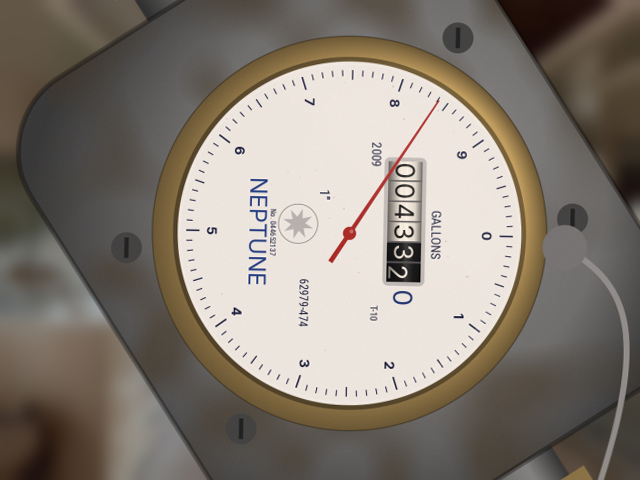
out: 43318.4 gal
